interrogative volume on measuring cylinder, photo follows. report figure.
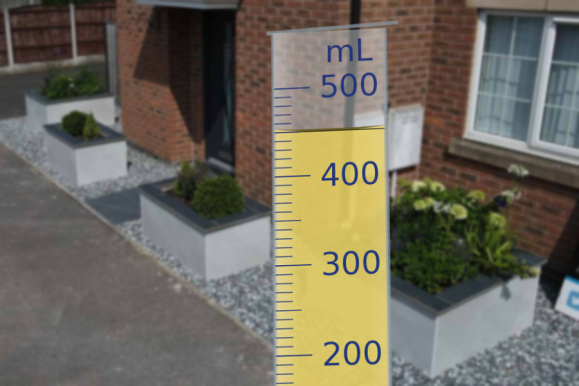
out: 450 mL
